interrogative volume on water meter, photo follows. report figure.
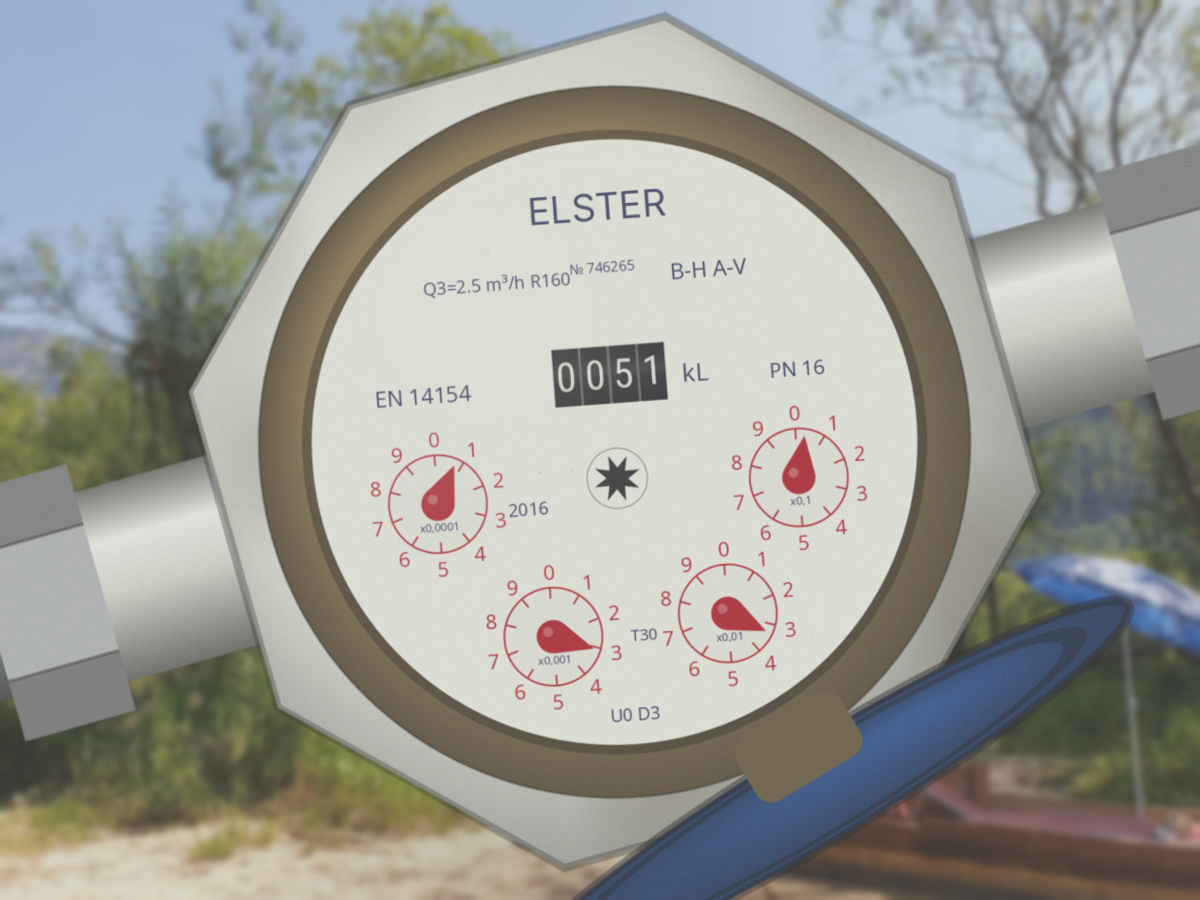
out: 51.0330 kL
